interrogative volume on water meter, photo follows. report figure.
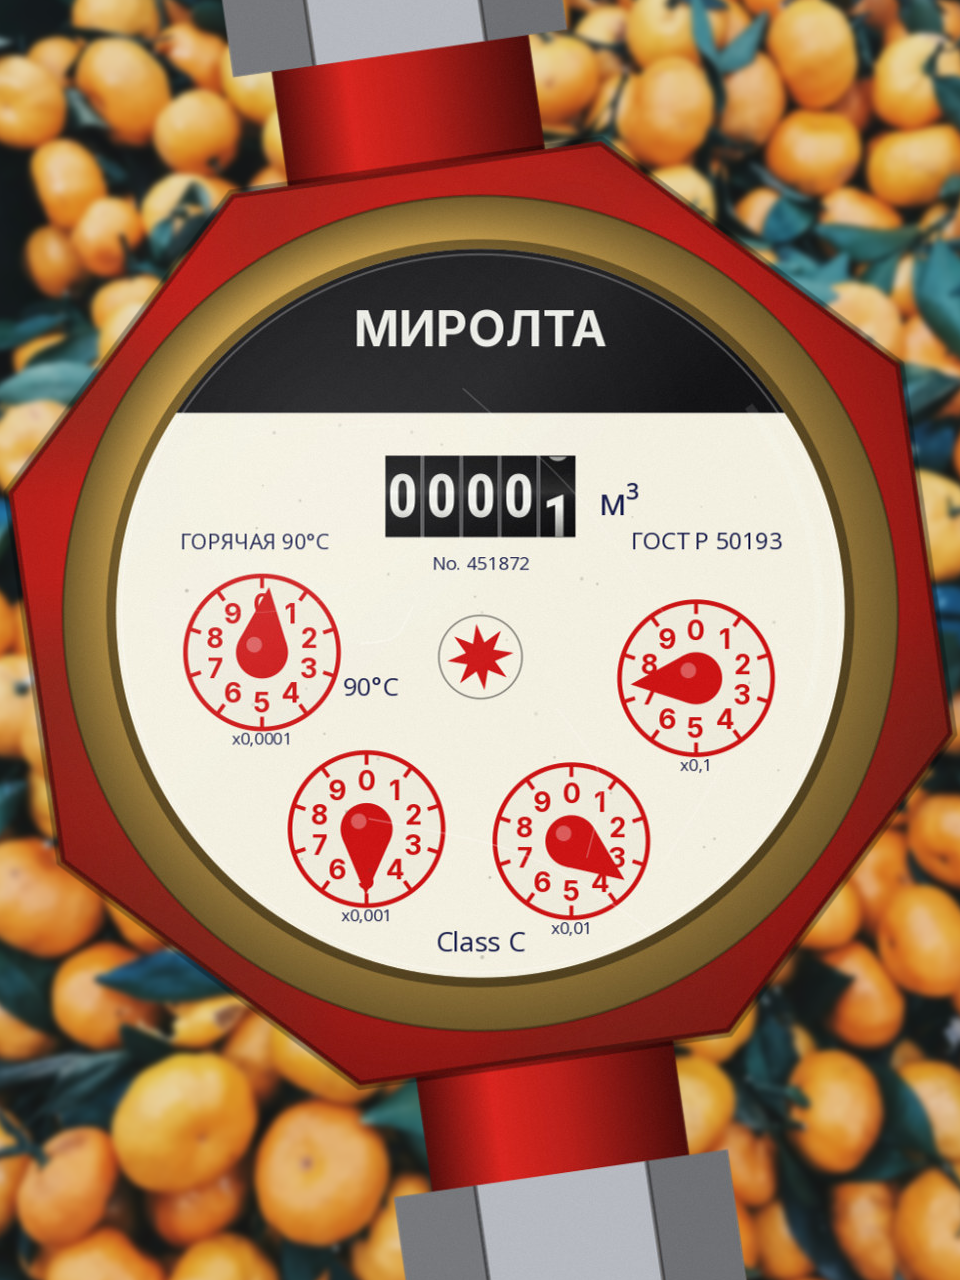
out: 0.7350 m³
